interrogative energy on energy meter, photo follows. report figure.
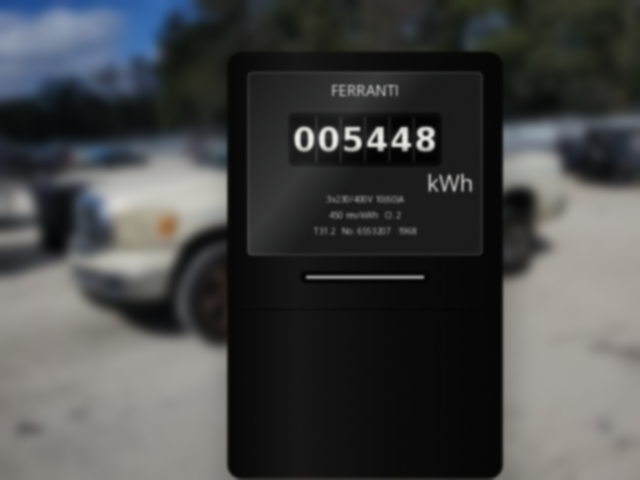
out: 5448 kWh
